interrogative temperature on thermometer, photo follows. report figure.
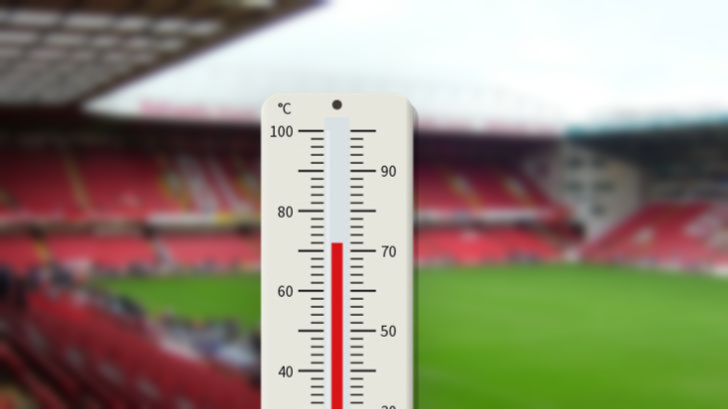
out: 72 °C
